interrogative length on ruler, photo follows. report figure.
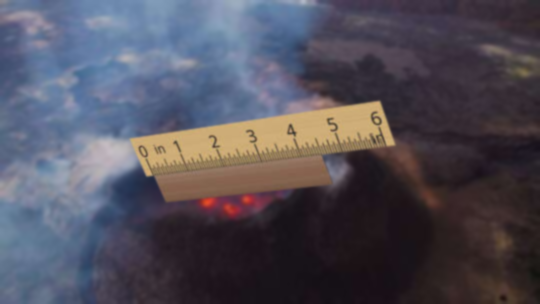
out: 4.5 in
